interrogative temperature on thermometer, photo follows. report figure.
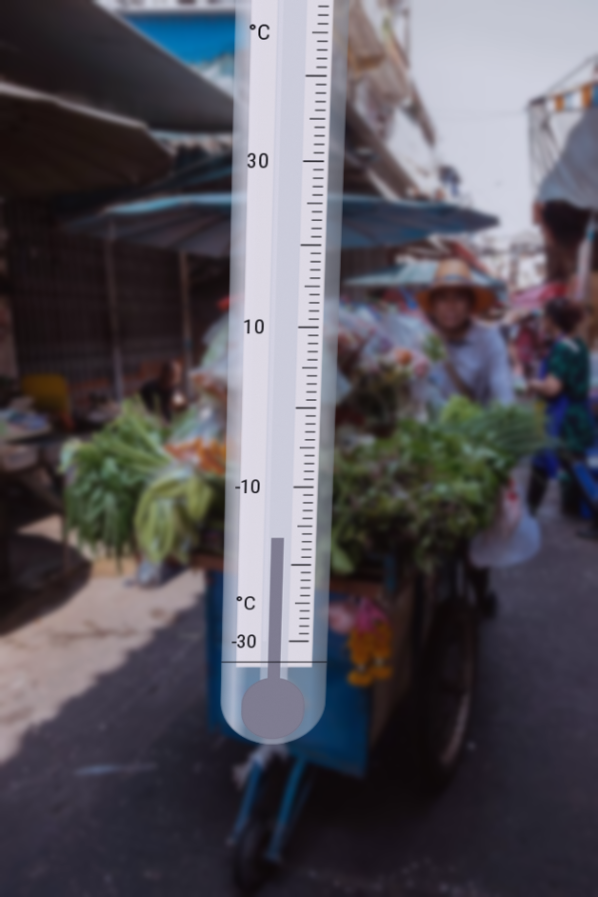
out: -16.5 °C
